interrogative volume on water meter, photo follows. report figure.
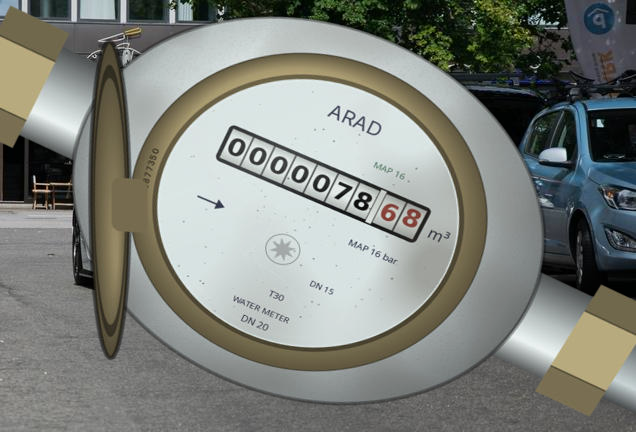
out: 78.68 m³
